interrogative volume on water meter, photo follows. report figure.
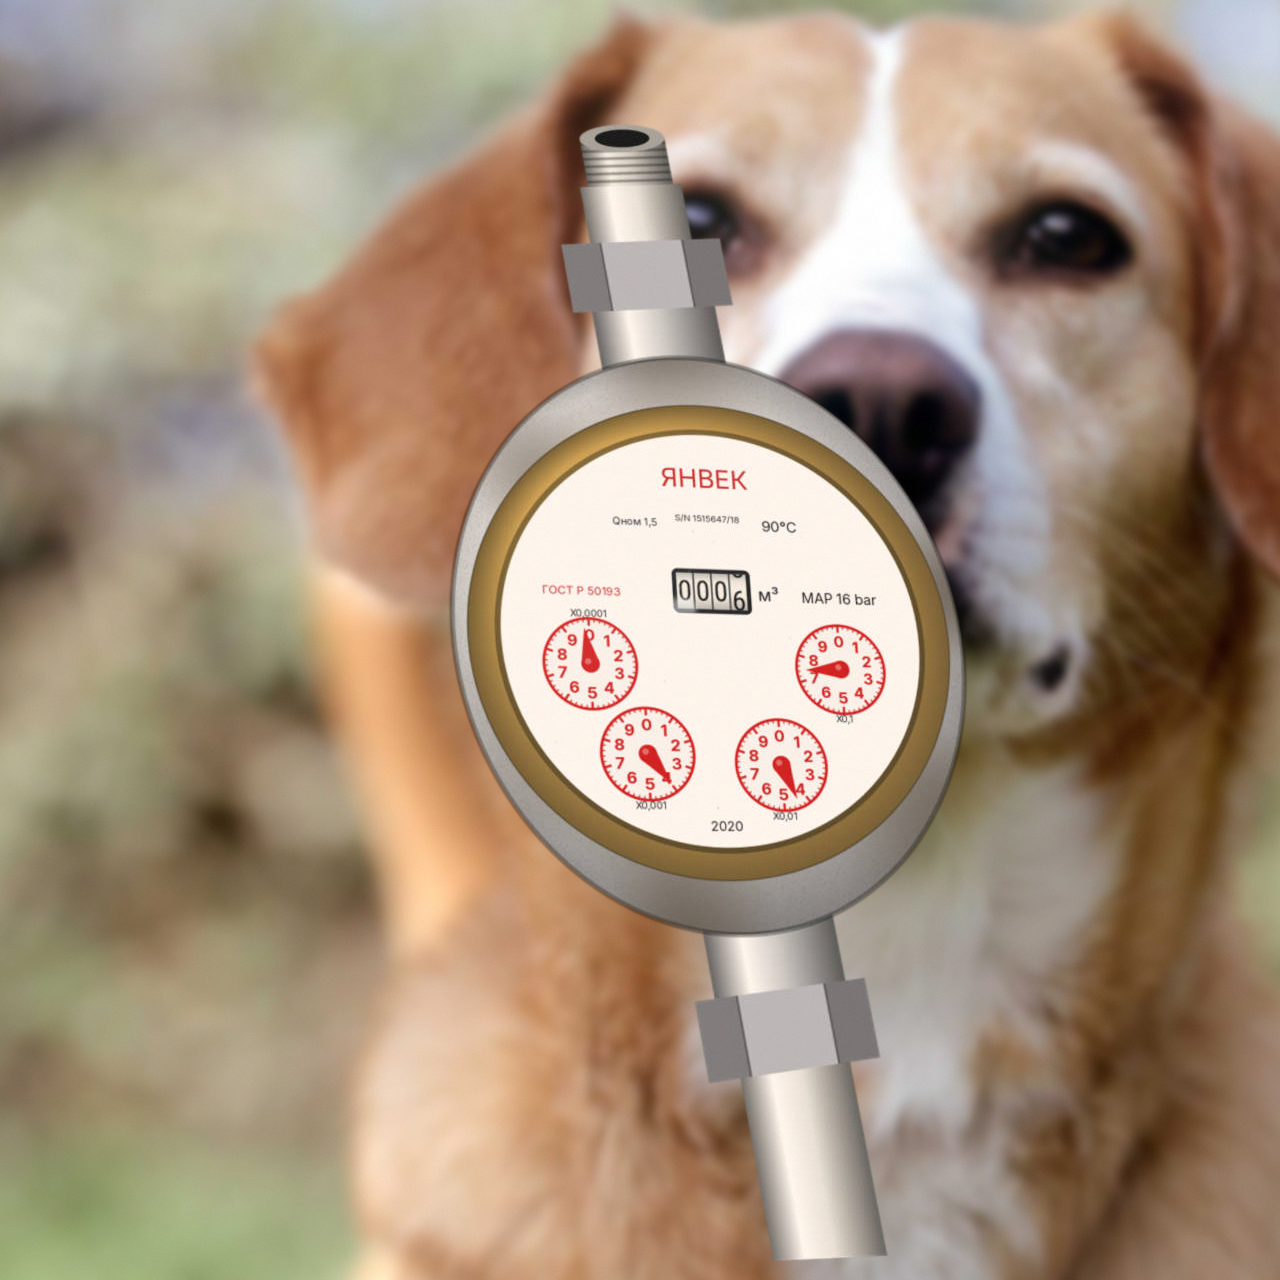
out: 5.7439 m³
